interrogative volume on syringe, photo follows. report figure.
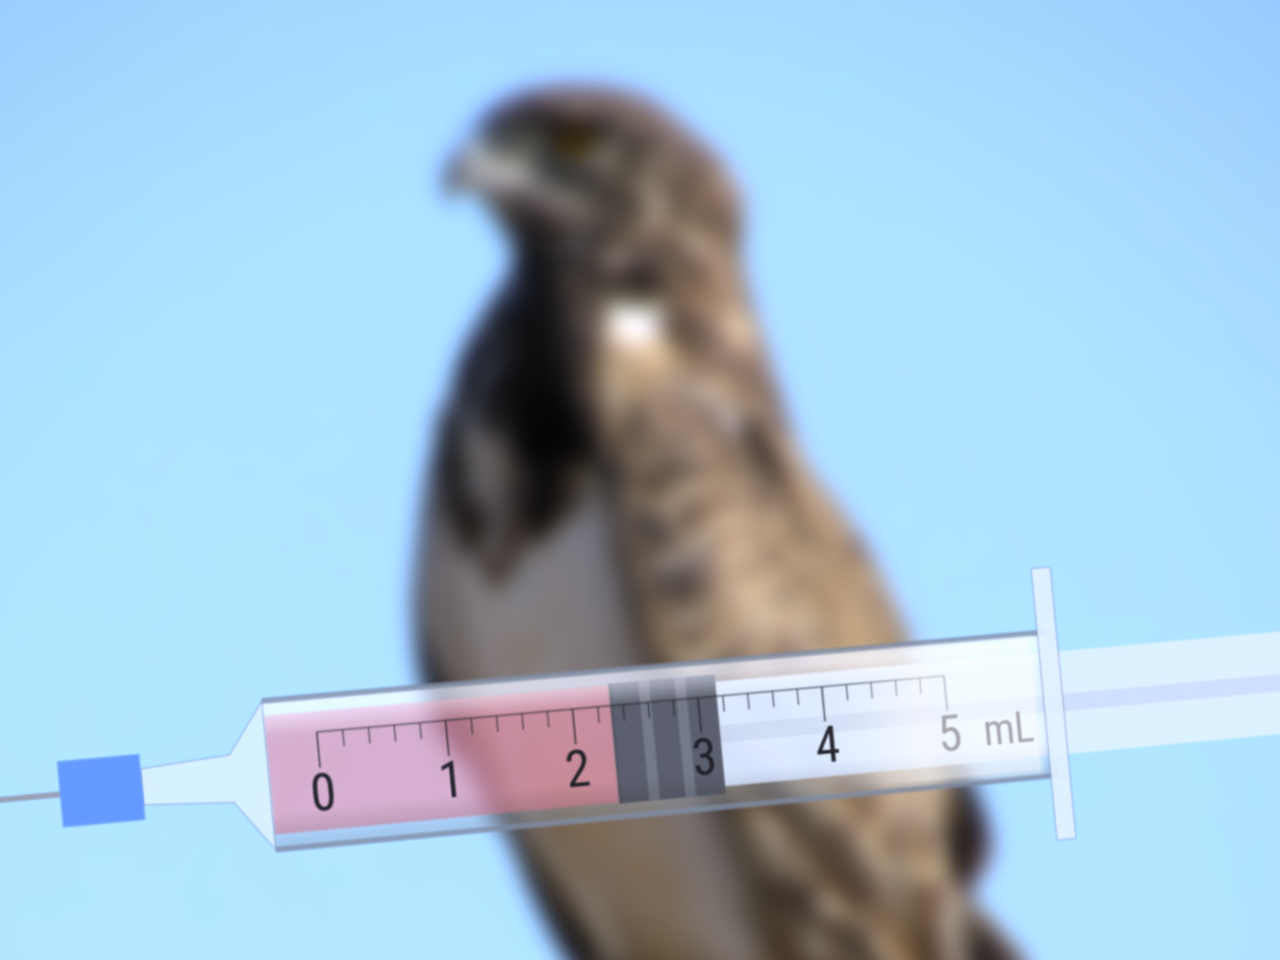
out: 2.3 mL
